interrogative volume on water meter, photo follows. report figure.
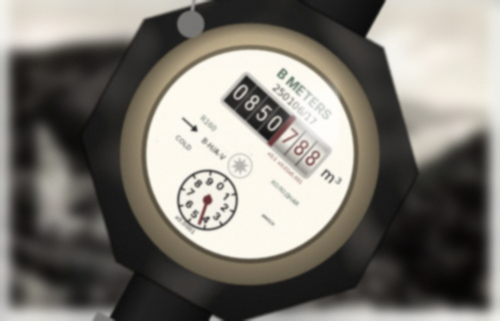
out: 850.7884 m³
